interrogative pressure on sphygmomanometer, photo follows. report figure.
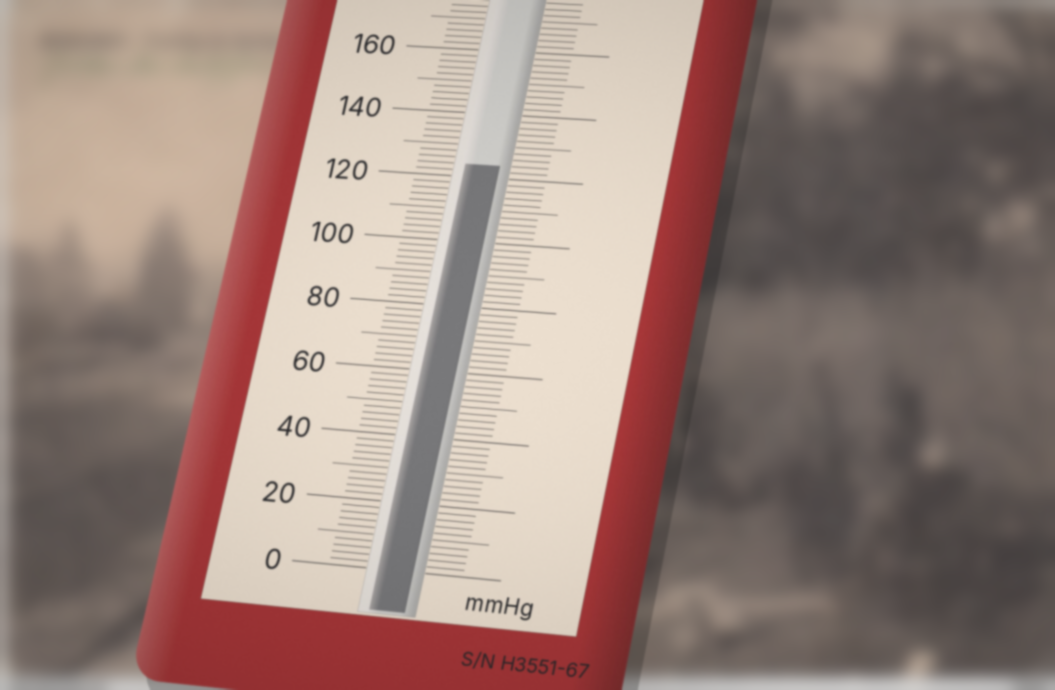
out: 124 mmHg
